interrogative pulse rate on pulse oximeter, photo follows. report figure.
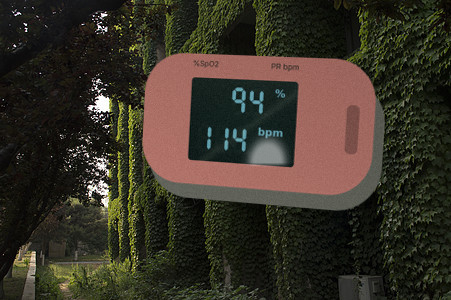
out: 114 bpm
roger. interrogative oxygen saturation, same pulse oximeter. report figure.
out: 94 %
